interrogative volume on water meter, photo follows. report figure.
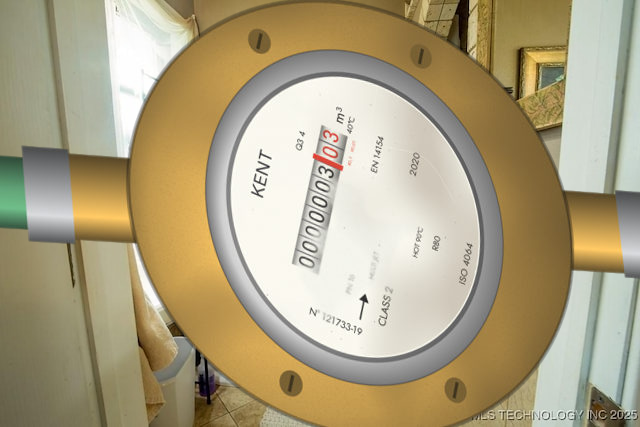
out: 3.03 m³
